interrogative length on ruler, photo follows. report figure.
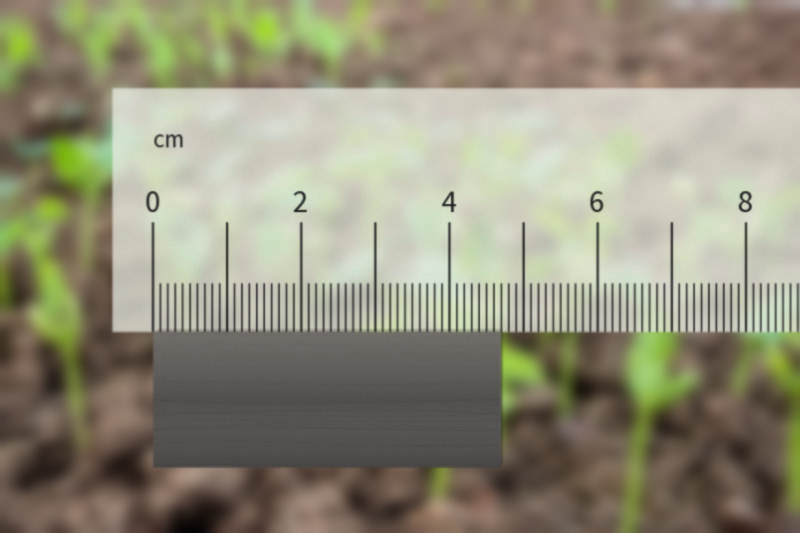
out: 4.7 cm
